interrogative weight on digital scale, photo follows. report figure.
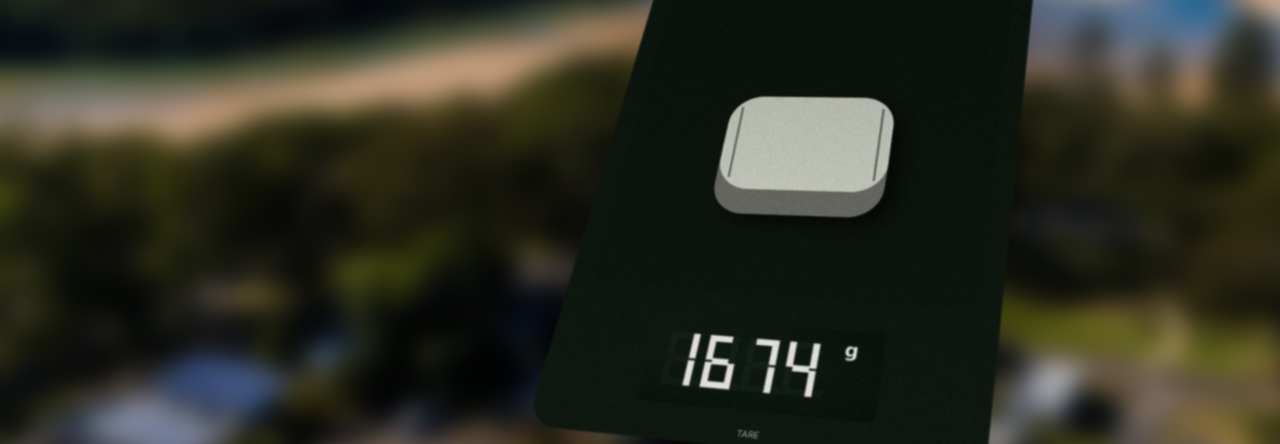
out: 1674 g
